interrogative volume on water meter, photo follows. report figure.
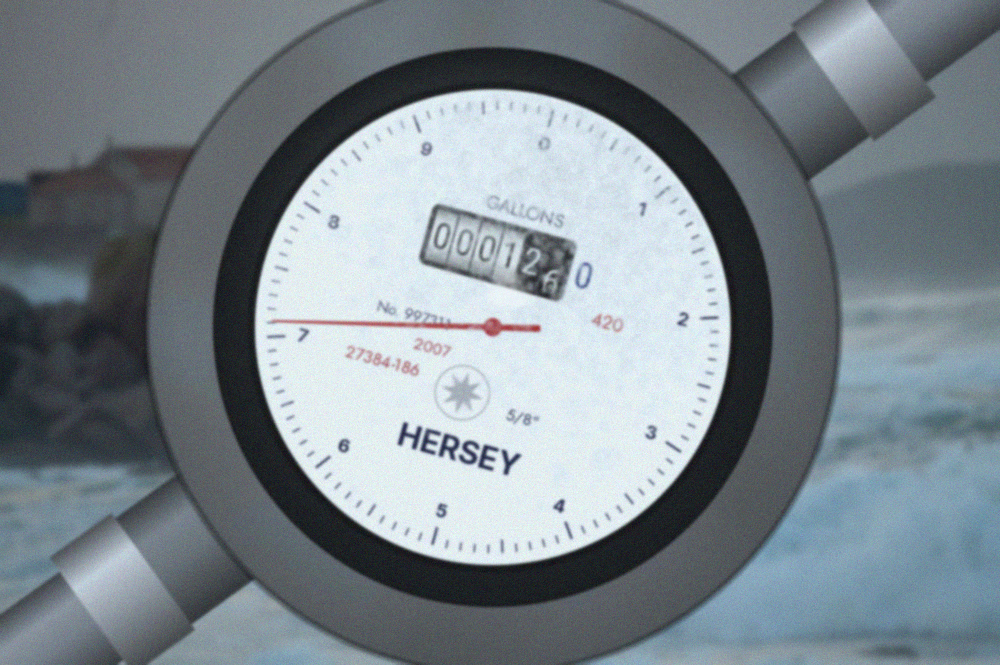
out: 1257.1 gal
